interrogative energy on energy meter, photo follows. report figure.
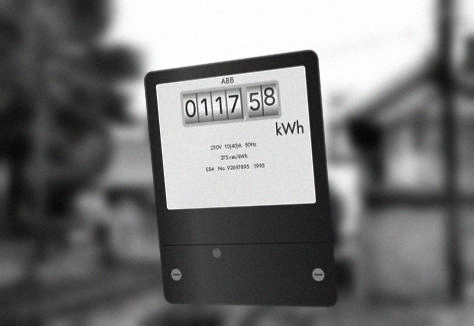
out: 117.58 kWh
